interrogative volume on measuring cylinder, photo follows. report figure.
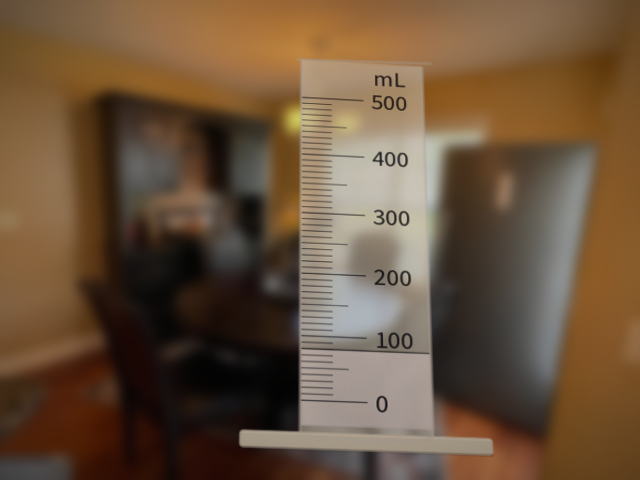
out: 80 mL
